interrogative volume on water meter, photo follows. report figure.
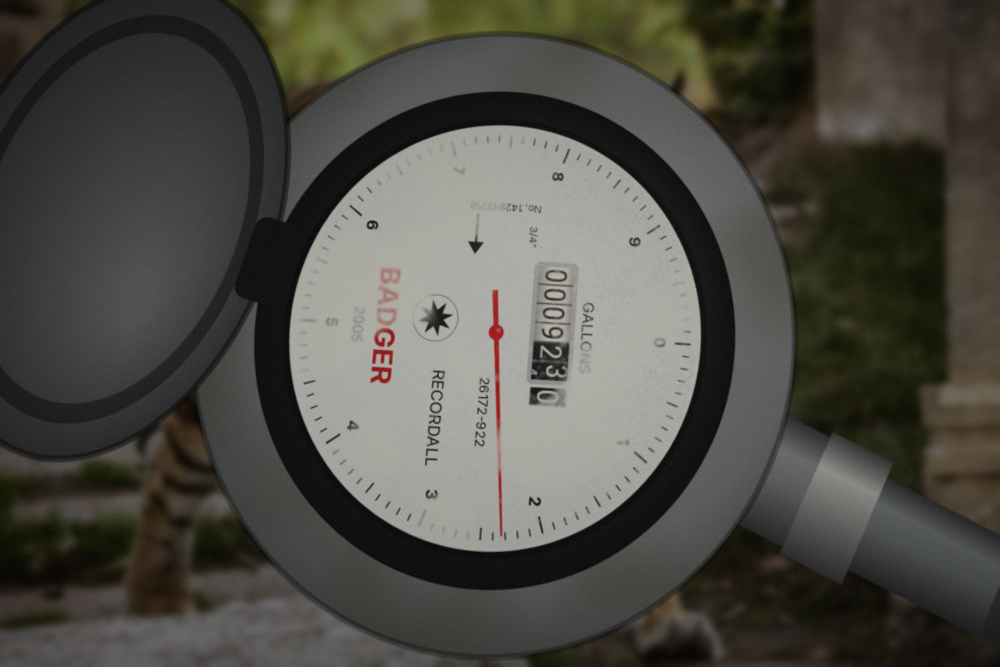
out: 9232.3 gal
